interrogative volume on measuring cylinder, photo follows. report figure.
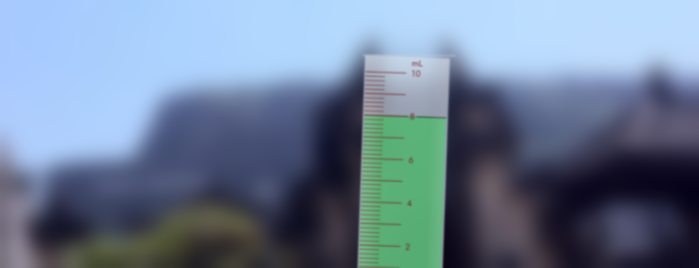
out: 8 mL
